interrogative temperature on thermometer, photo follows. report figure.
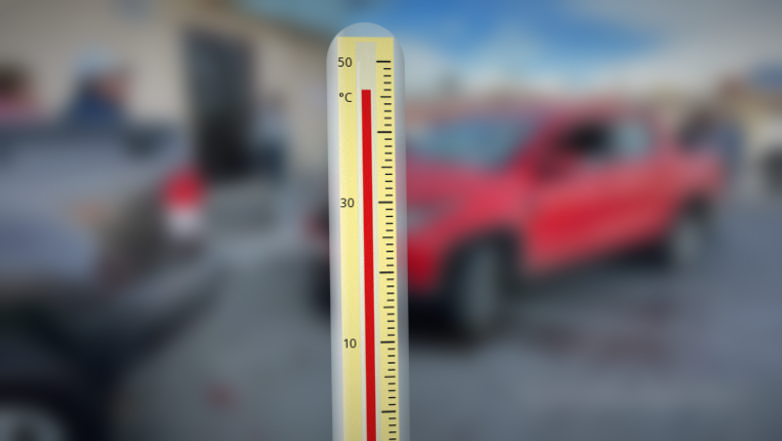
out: 46 °C
